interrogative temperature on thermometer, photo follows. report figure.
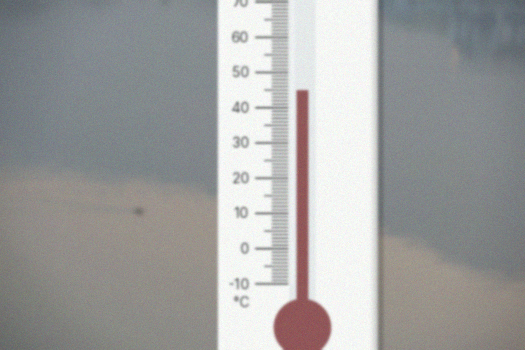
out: 45 °C
